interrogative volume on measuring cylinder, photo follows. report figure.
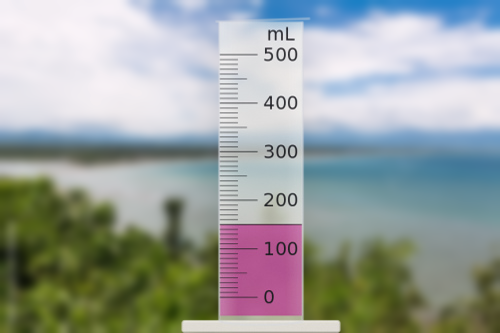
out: 150 mL
